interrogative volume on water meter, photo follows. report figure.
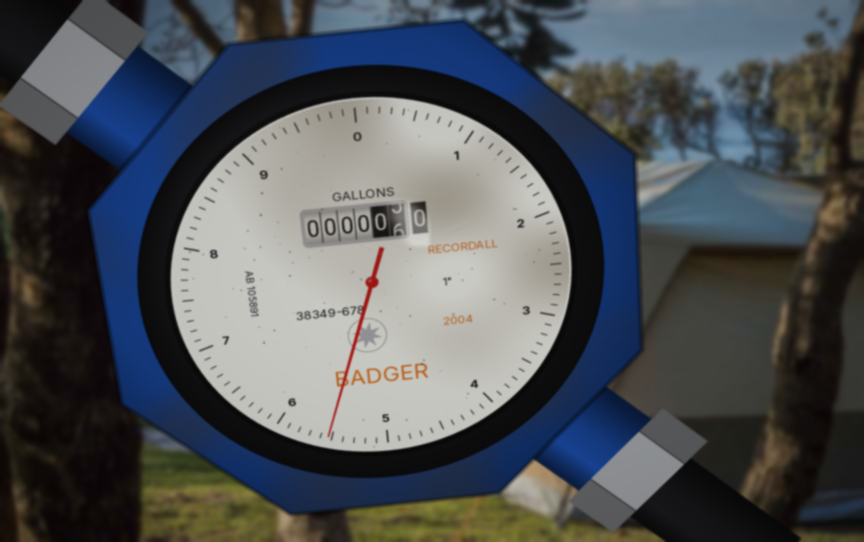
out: 55.5 gal
